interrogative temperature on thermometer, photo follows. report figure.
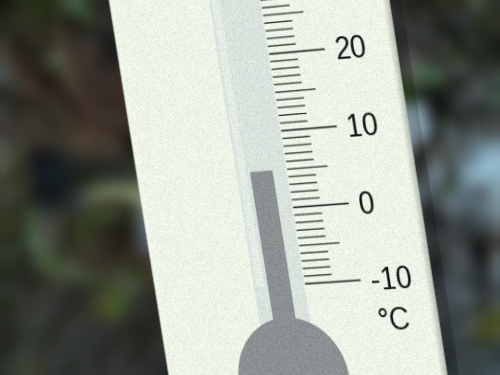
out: 5 °C
